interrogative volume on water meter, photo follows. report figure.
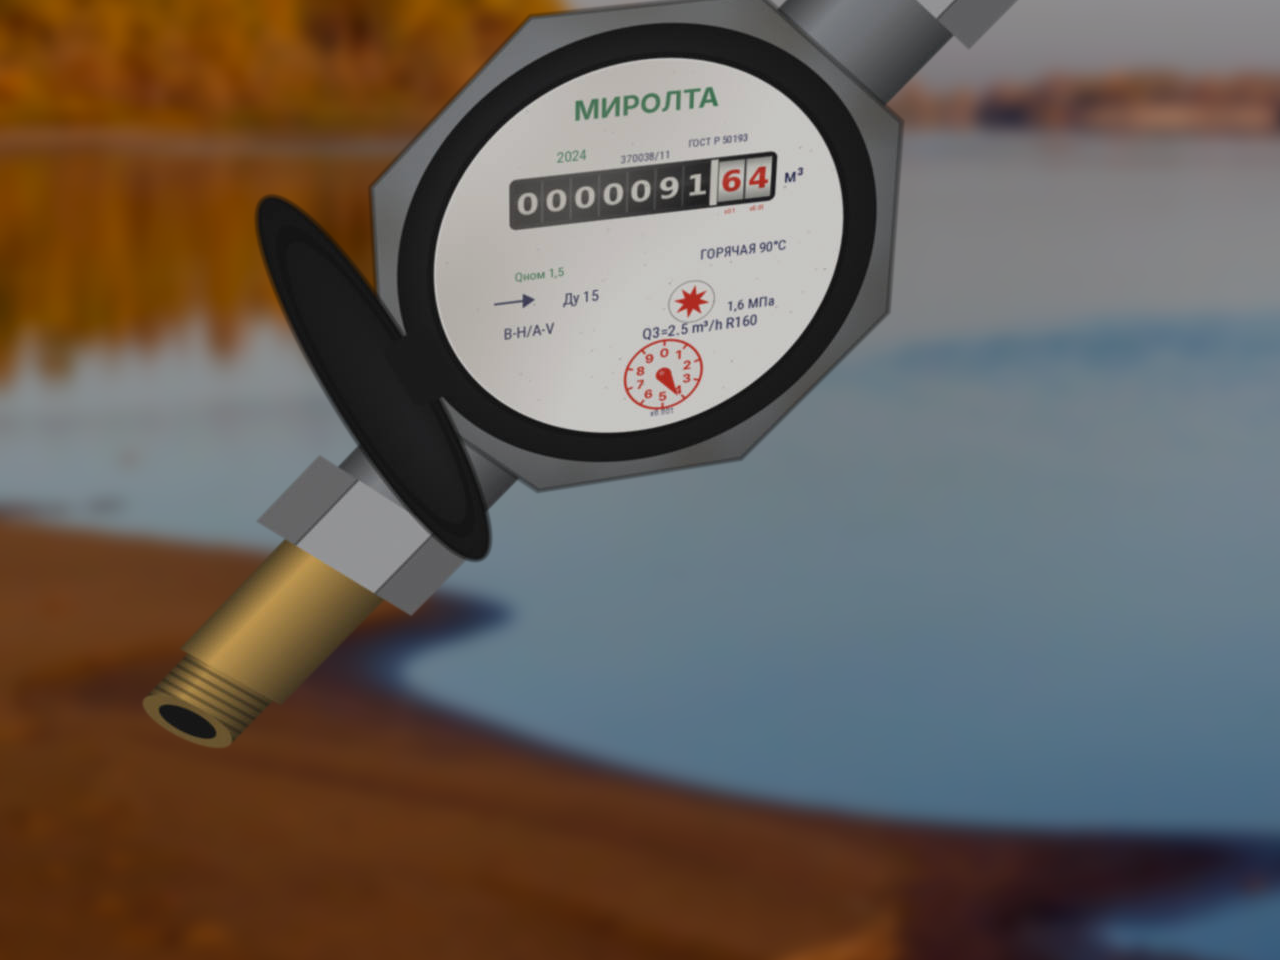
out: 91.644 m³
